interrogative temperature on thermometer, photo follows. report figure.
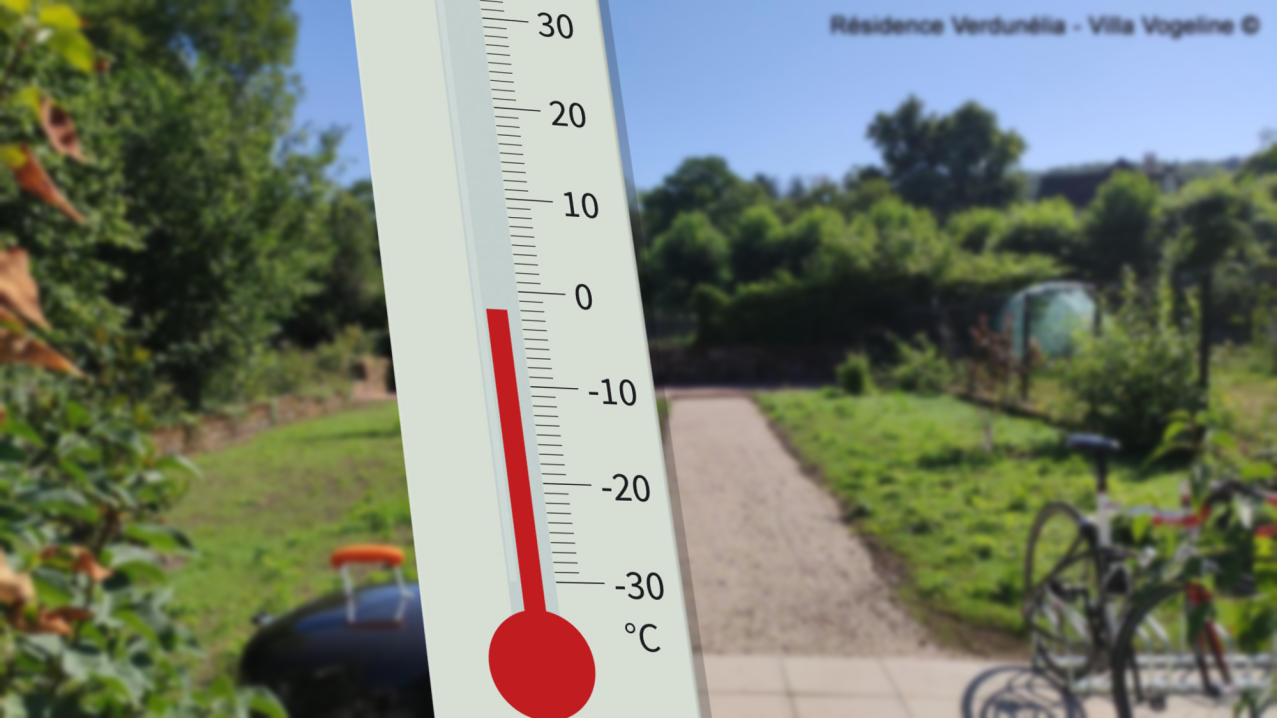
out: -2 °C
